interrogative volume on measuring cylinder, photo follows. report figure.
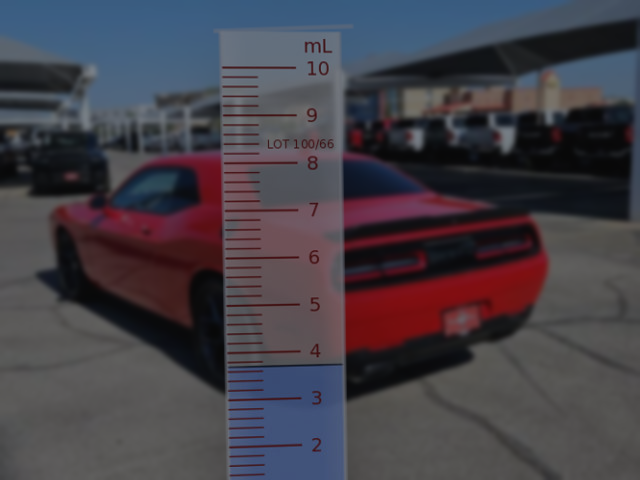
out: 3.7 mL
